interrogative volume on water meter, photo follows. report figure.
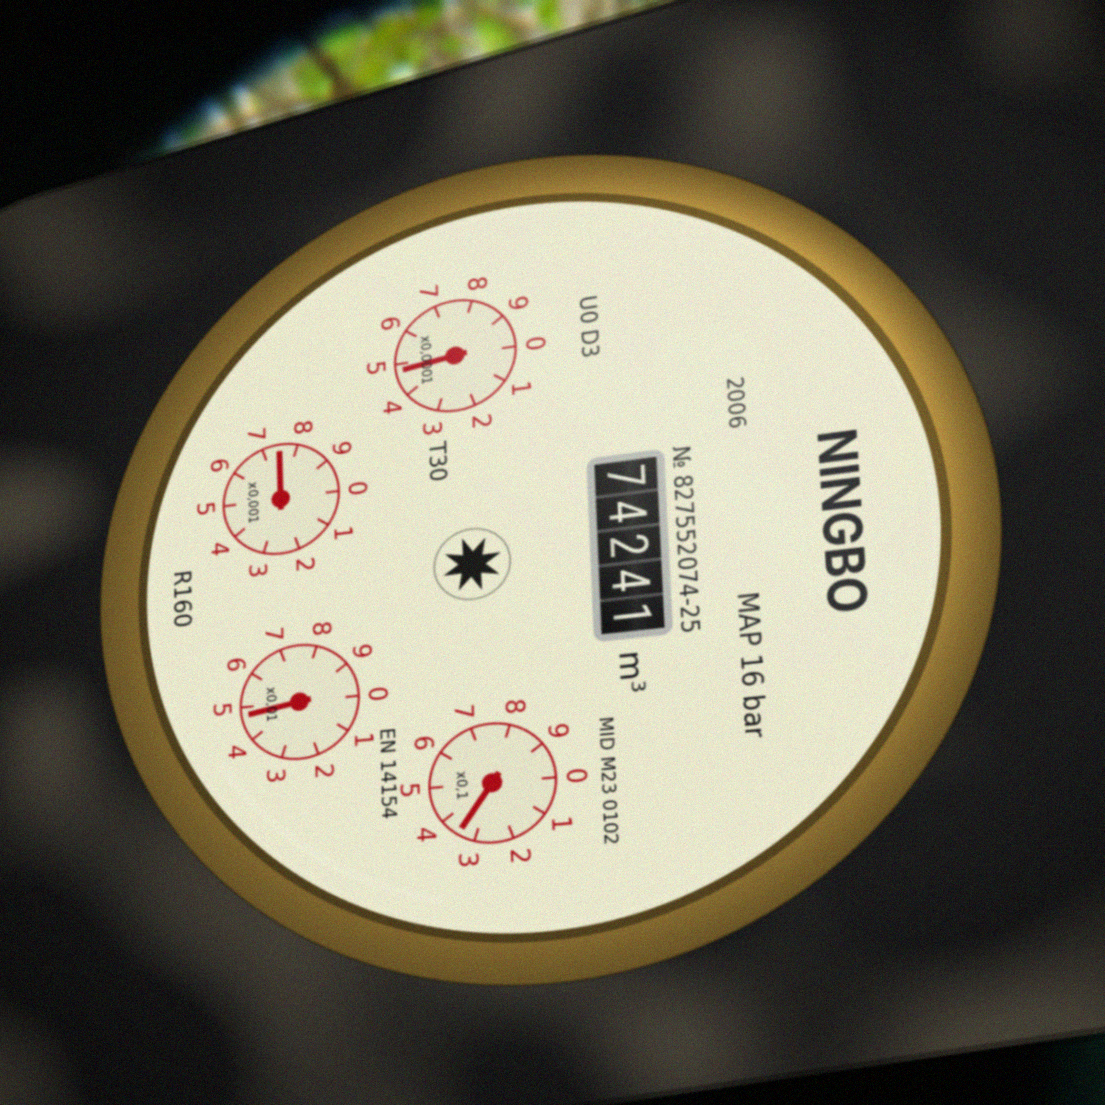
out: 74241.3474 m³
